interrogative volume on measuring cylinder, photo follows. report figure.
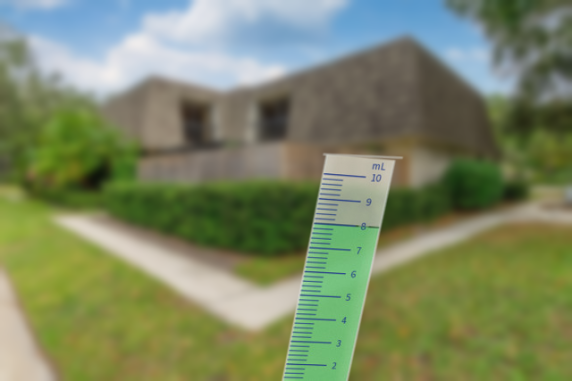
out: 8 mL
